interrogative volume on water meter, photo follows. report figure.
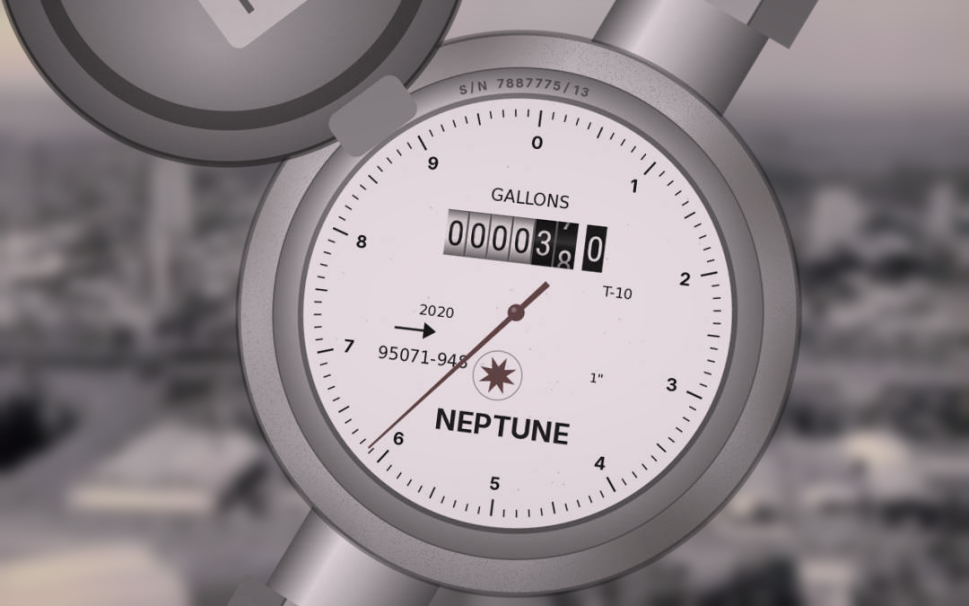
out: 376.1 gal
